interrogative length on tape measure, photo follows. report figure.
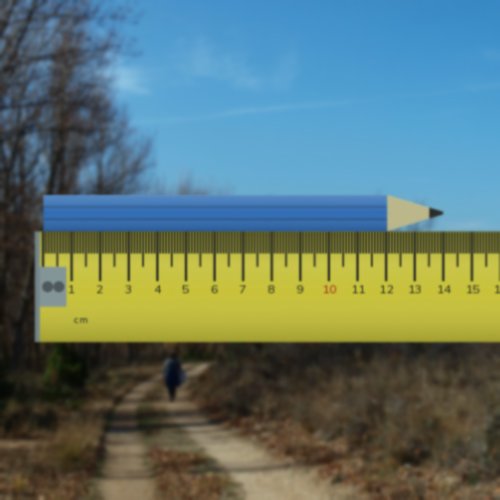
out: 14 cm
